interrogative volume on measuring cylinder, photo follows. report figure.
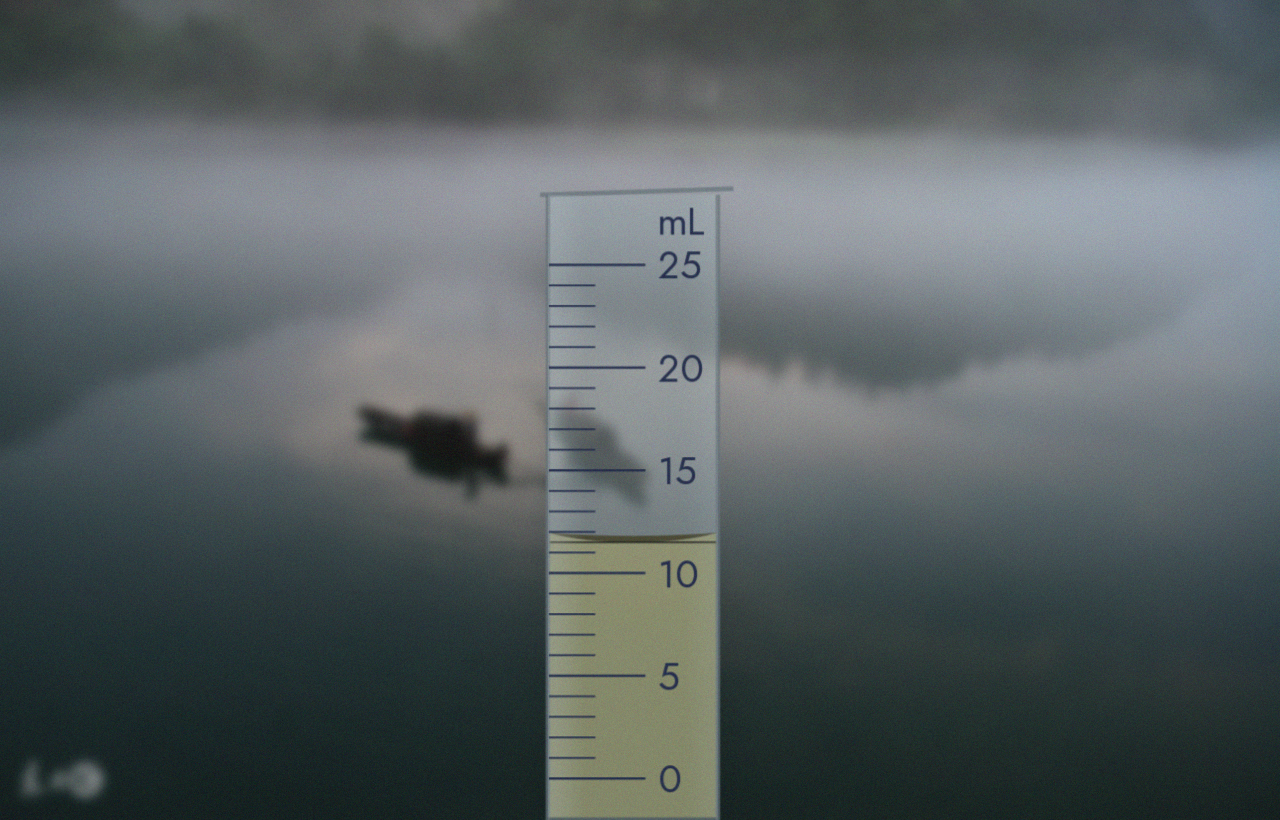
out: 11.5 mL
